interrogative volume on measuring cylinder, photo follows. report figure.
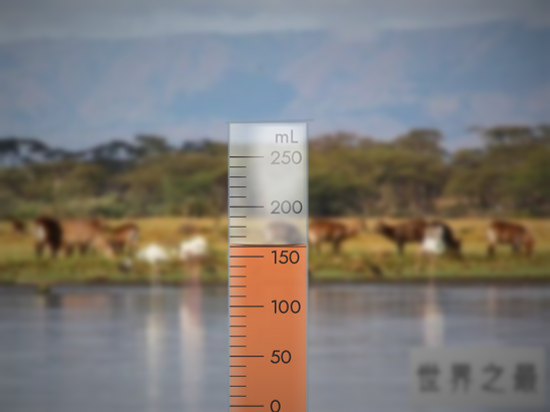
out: 160 mL
